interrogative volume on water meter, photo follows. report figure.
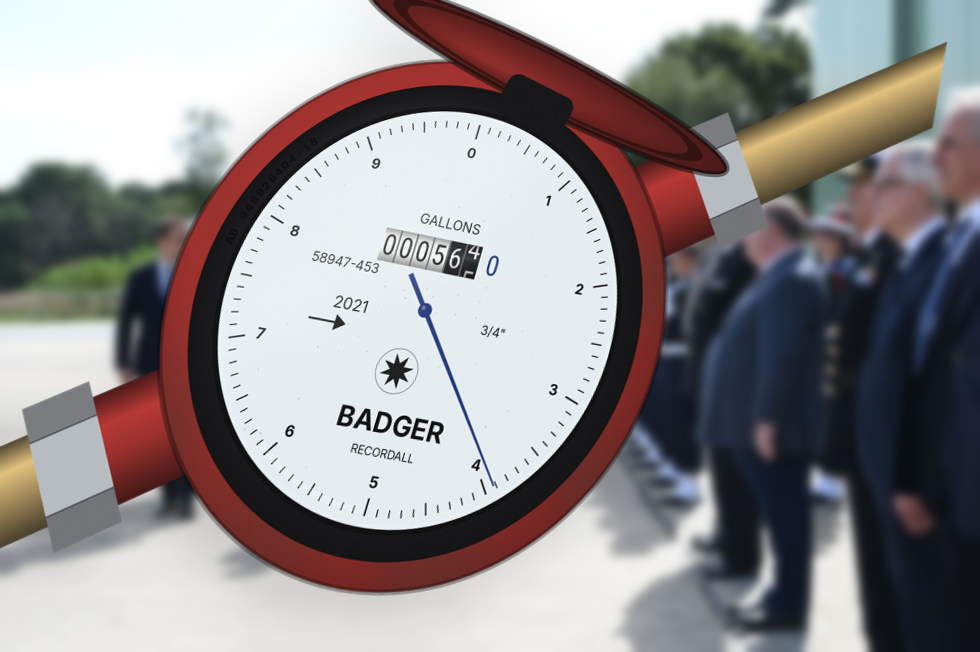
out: 5643.9 gal
